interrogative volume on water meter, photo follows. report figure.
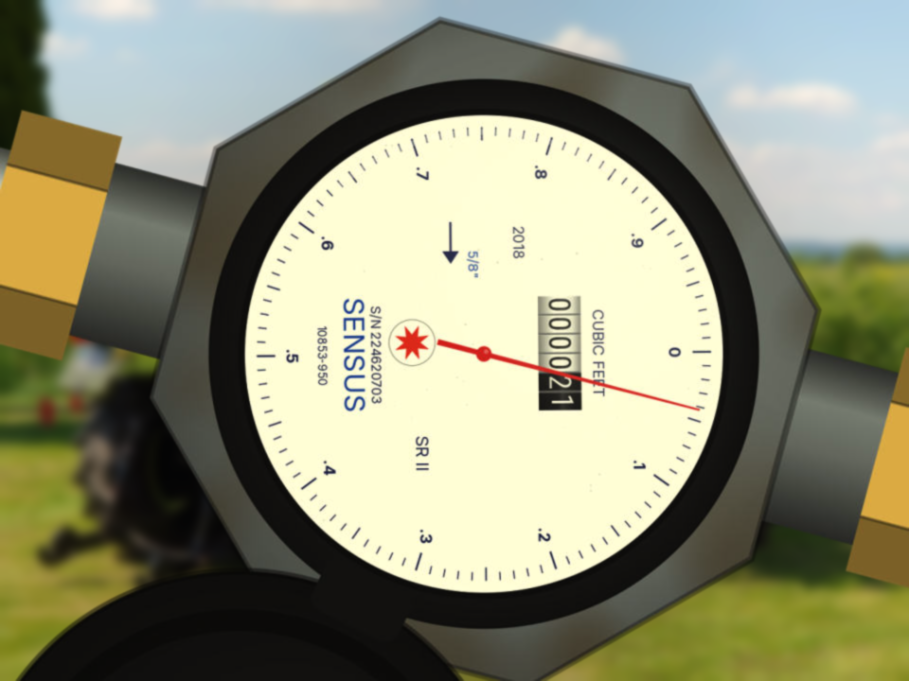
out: 21.04 ft³
